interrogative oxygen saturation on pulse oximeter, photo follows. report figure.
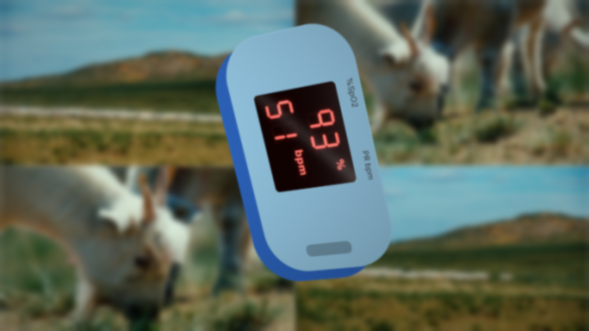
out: 93 %
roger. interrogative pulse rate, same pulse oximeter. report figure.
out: 51 bpm
